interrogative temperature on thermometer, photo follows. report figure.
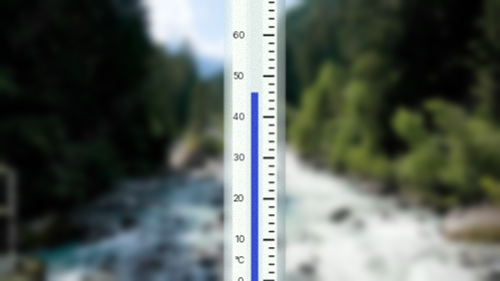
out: 46 °C
